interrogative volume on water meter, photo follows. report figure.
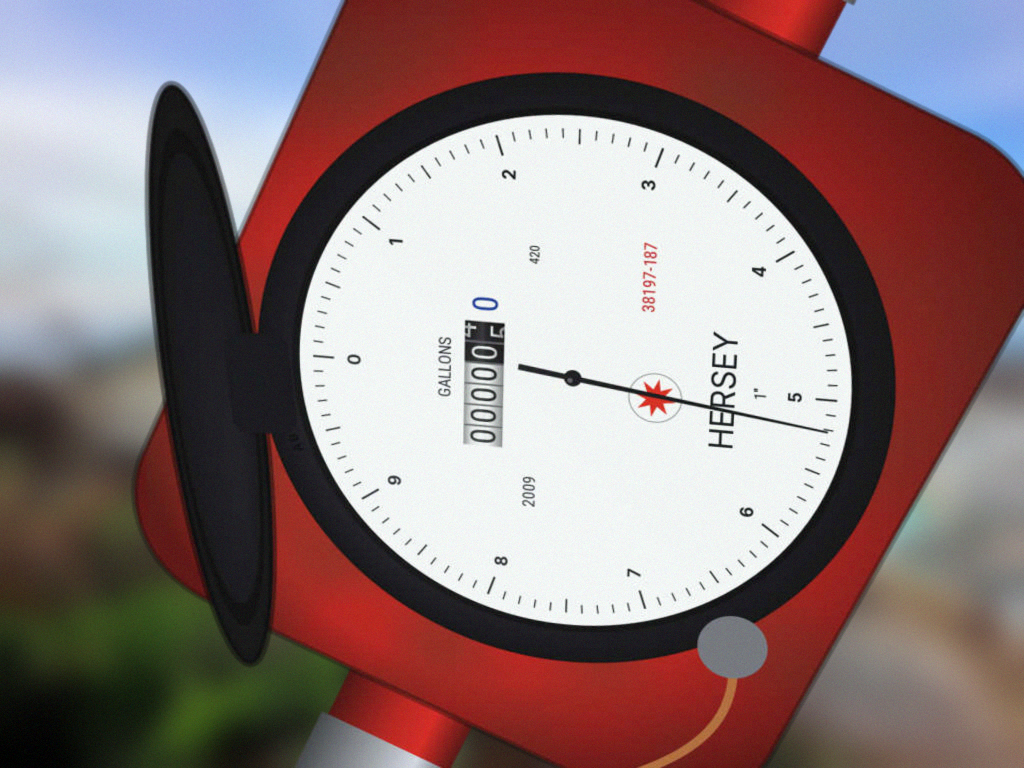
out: 45.2 gal
